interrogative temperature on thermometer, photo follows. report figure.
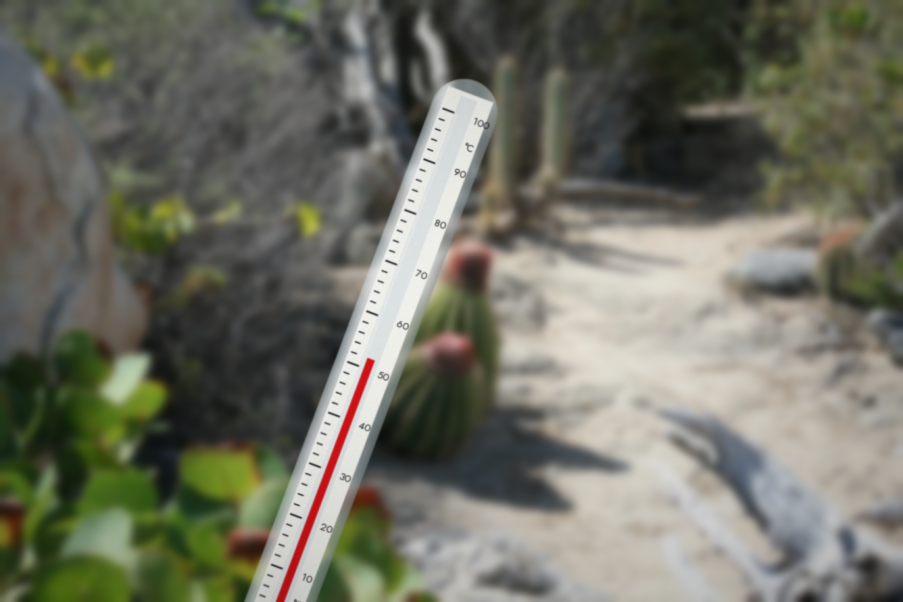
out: 52 °C
